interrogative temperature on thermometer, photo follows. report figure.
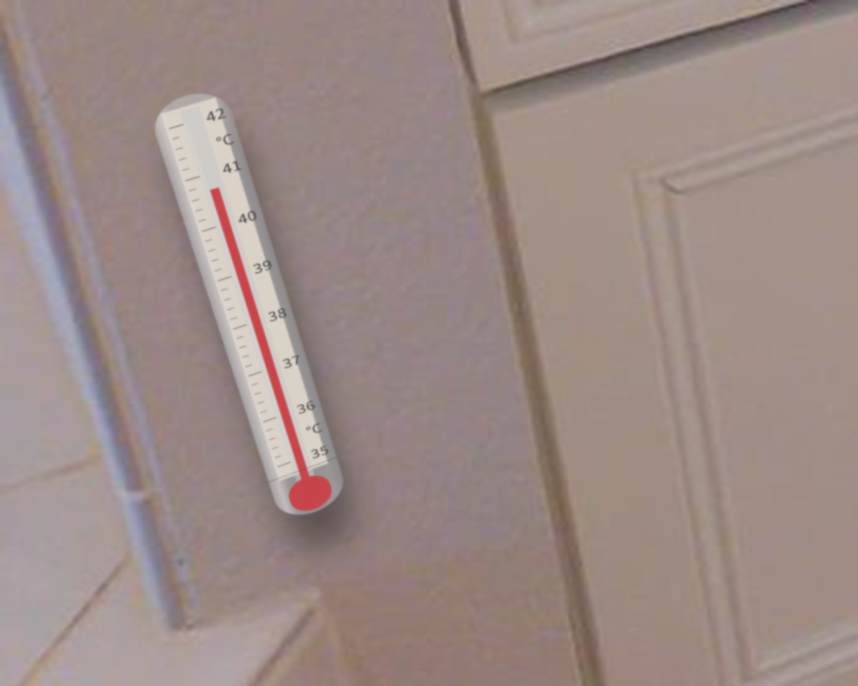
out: 40.7 °C
